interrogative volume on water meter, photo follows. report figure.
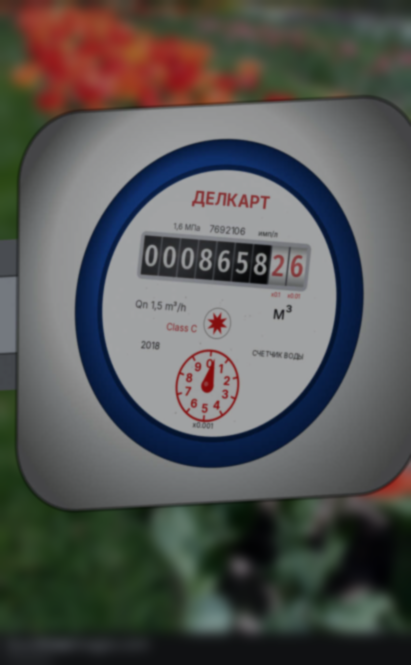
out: 8658.260 m³
